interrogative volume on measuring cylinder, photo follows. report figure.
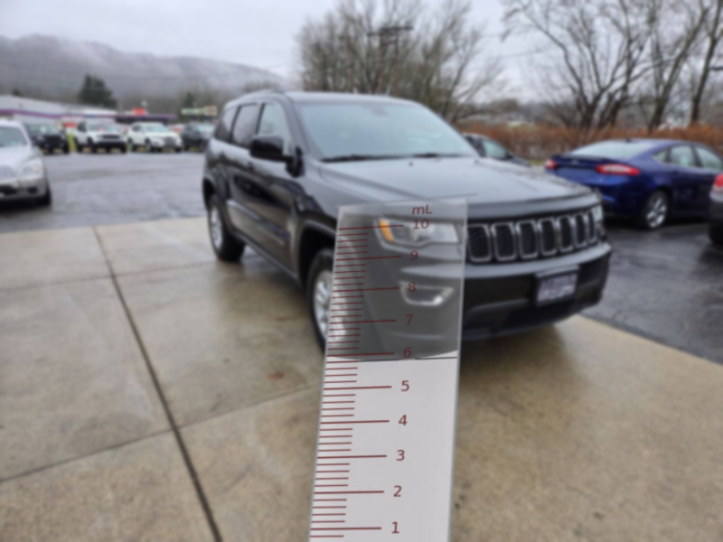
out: 5.8 mL
